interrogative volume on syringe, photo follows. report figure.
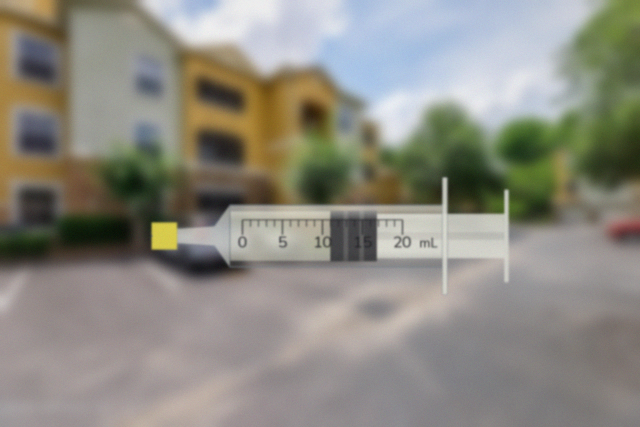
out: 11 mL
